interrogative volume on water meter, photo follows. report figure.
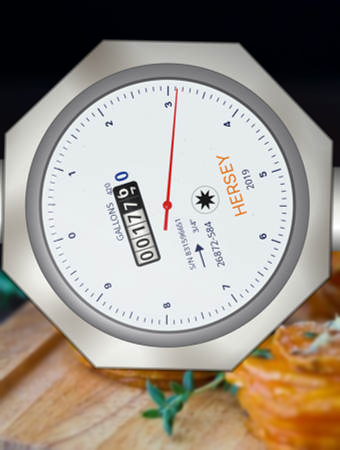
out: 17763.1 gal
